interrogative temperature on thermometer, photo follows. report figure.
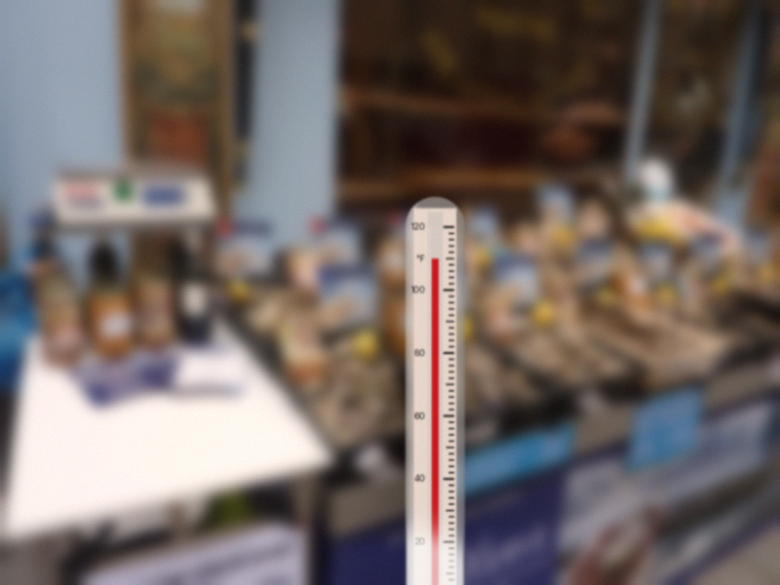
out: 110 °F
